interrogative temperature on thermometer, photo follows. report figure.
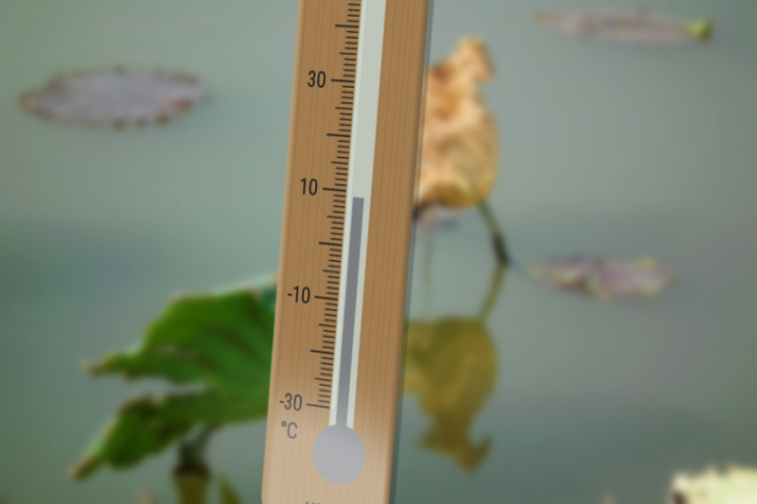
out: 9 °C
